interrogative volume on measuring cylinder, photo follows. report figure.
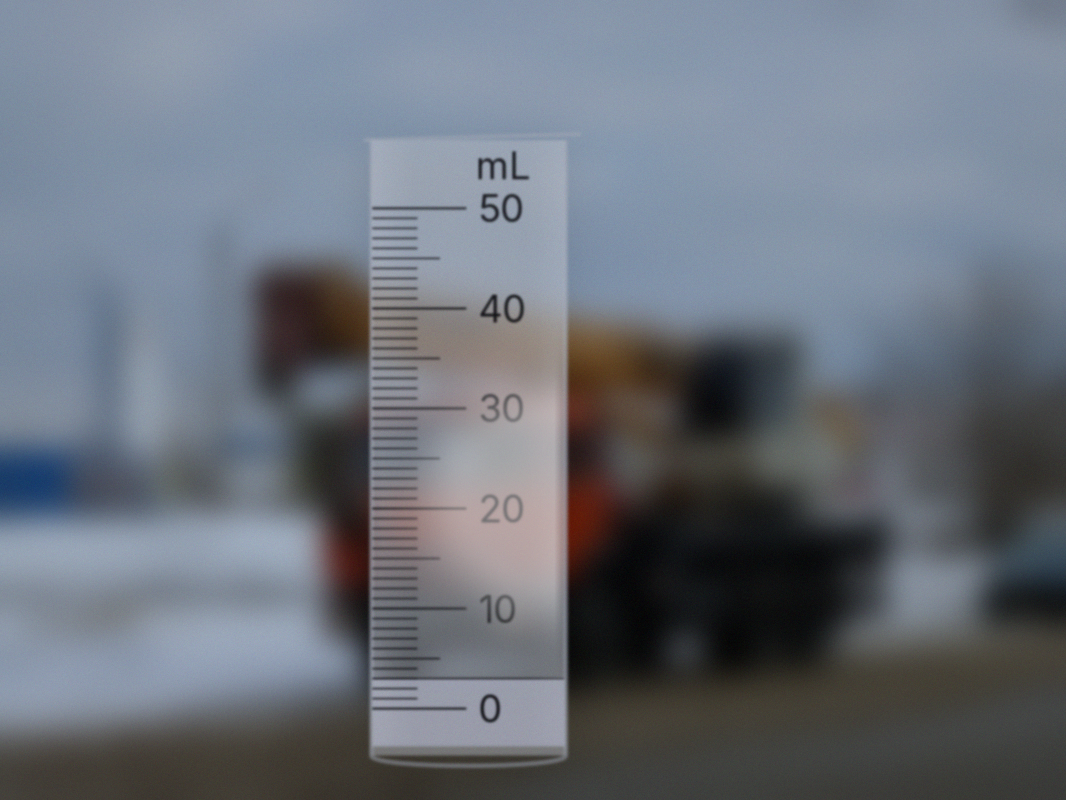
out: 3 mL
